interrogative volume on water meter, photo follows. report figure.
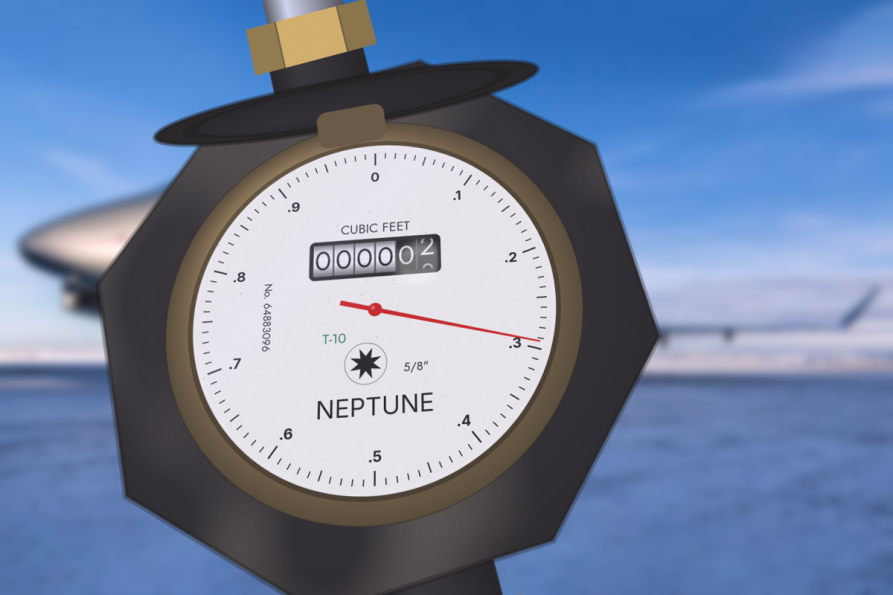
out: 2.29 ft³
